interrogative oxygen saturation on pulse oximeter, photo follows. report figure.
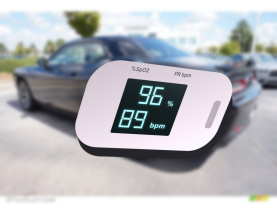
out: 96 %
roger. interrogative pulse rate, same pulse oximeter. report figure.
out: 89 bpm
